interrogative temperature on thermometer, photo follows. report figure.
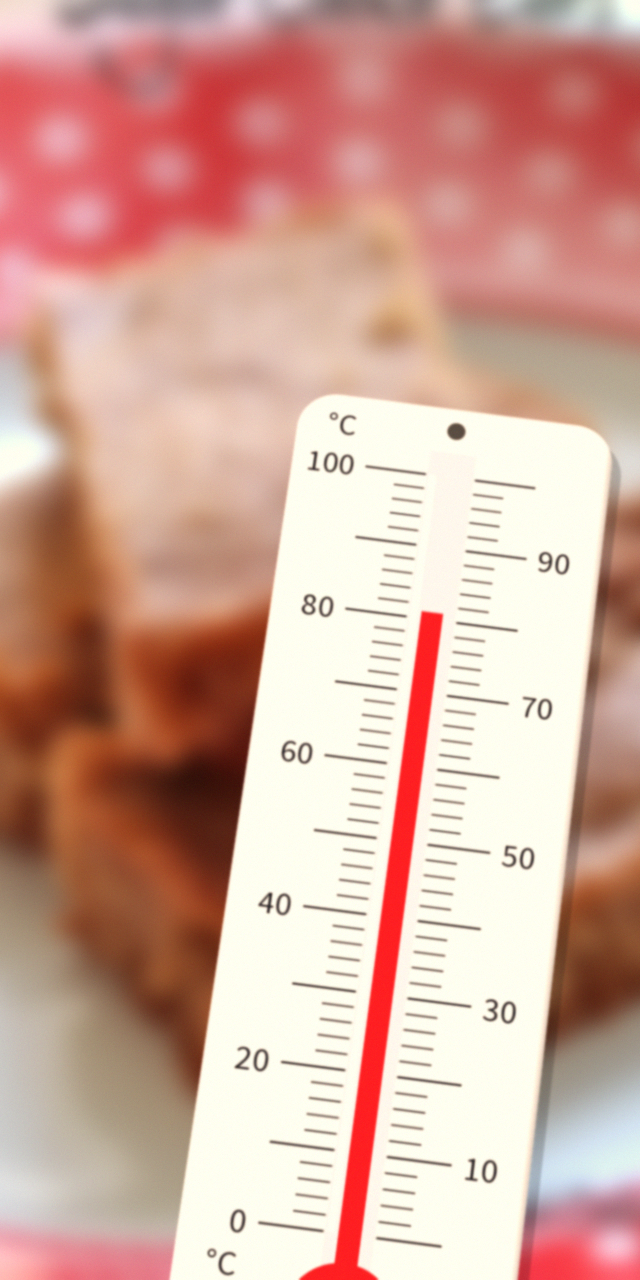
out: 81 °C
